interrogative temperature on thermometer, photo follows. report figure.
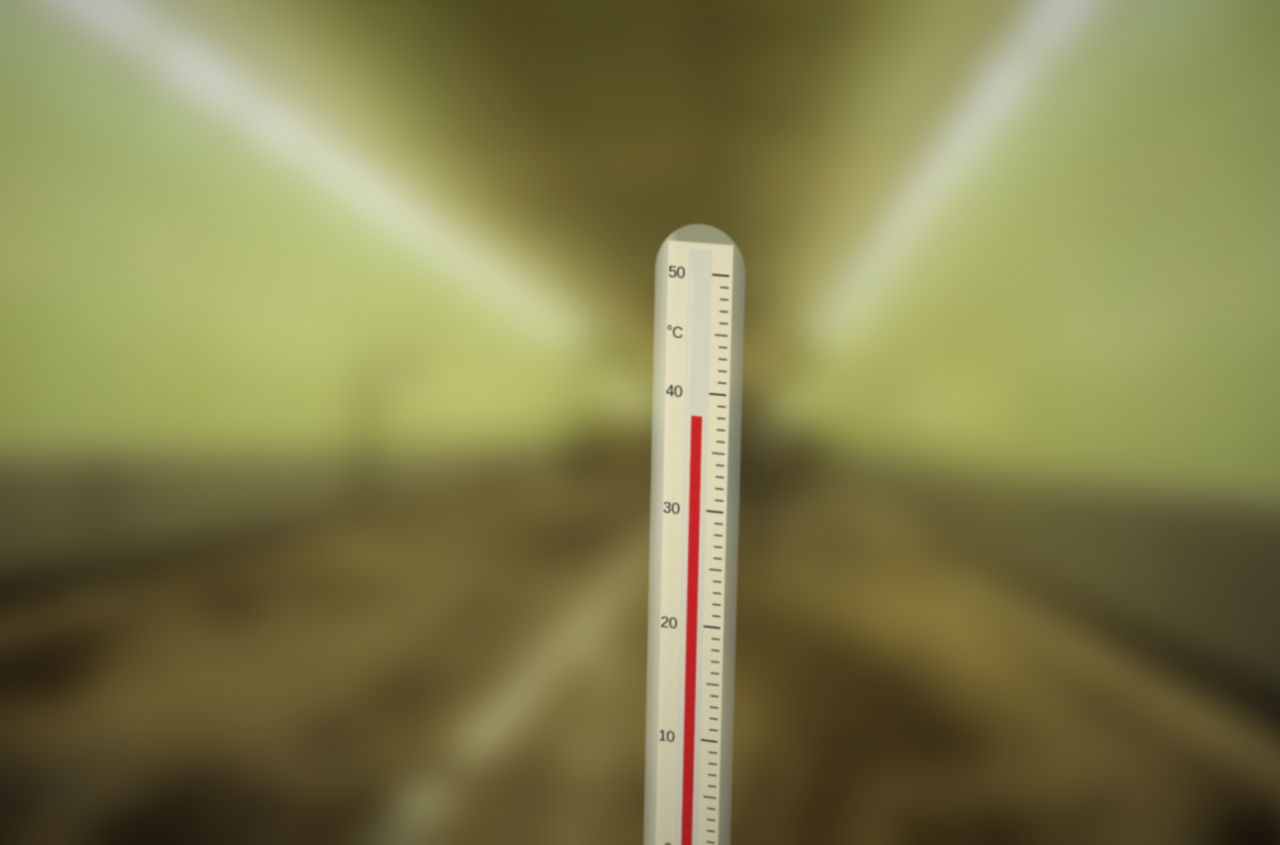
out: 38 °C
